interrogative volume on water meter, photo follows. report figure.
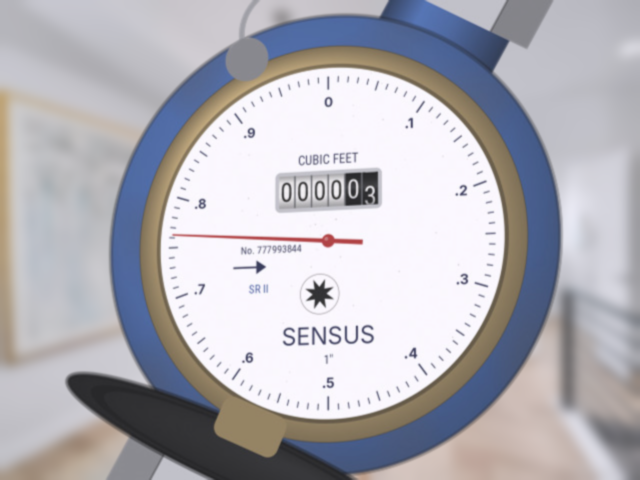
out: 2.76 ft³
